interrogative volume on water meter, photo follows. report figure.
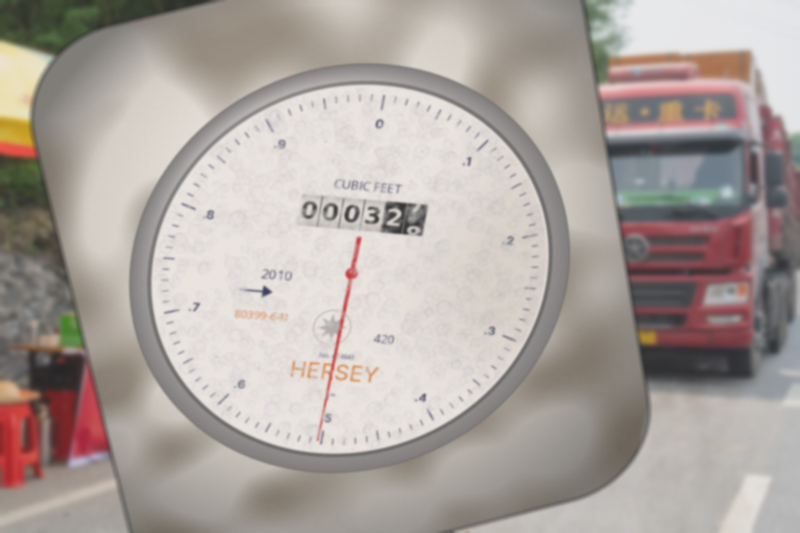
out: 327.50 ft³
